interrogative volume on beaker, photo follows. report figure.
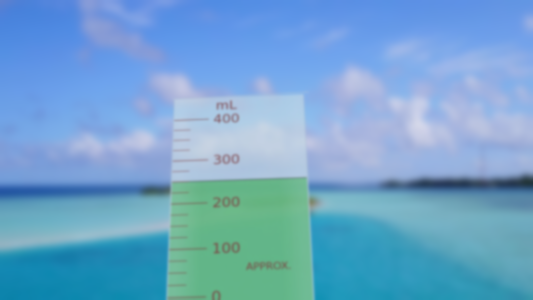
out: 250 mL
